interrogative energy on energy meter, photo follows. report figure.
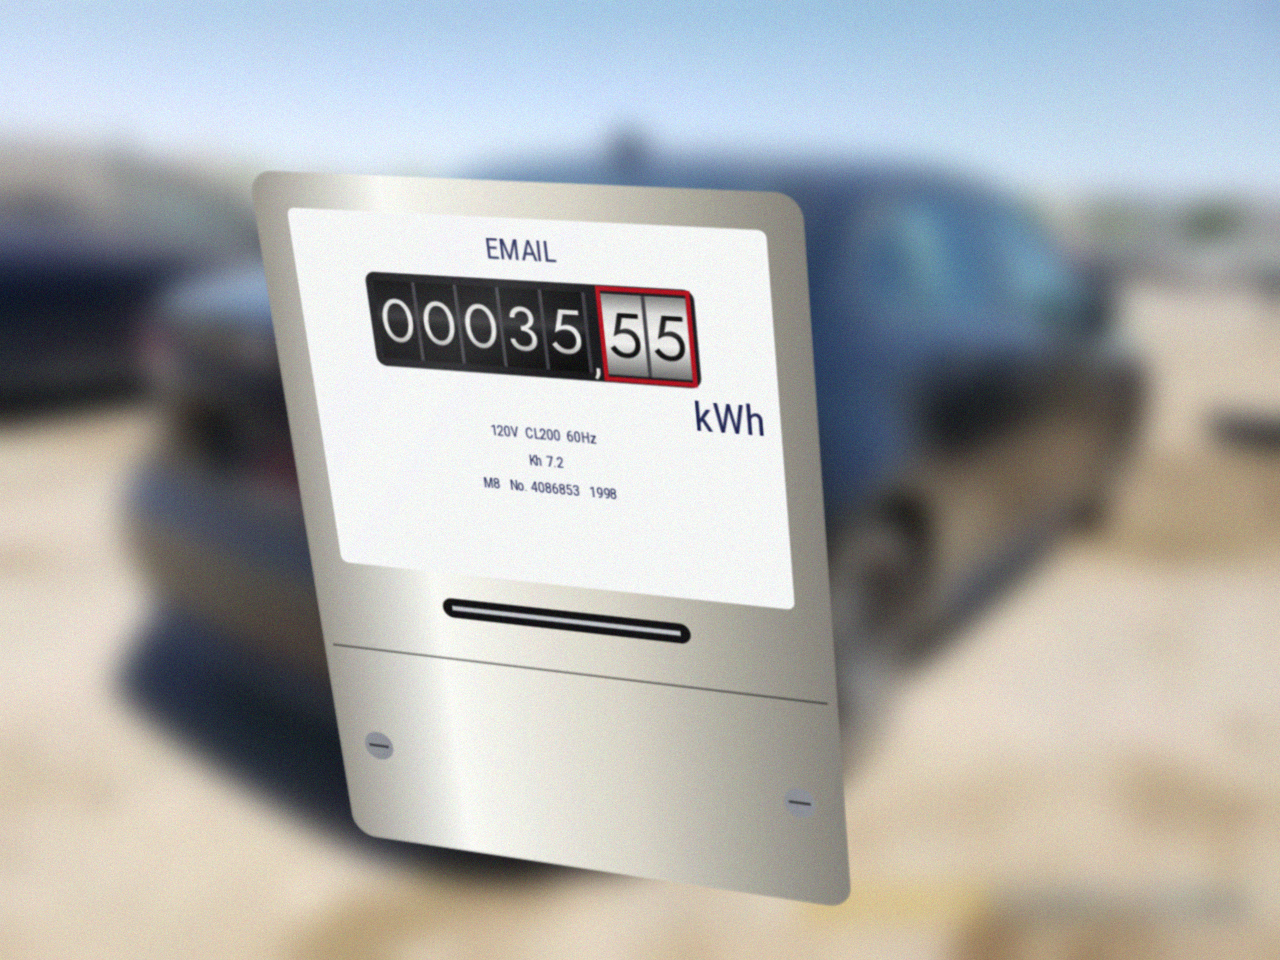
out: 35.55 kWh
